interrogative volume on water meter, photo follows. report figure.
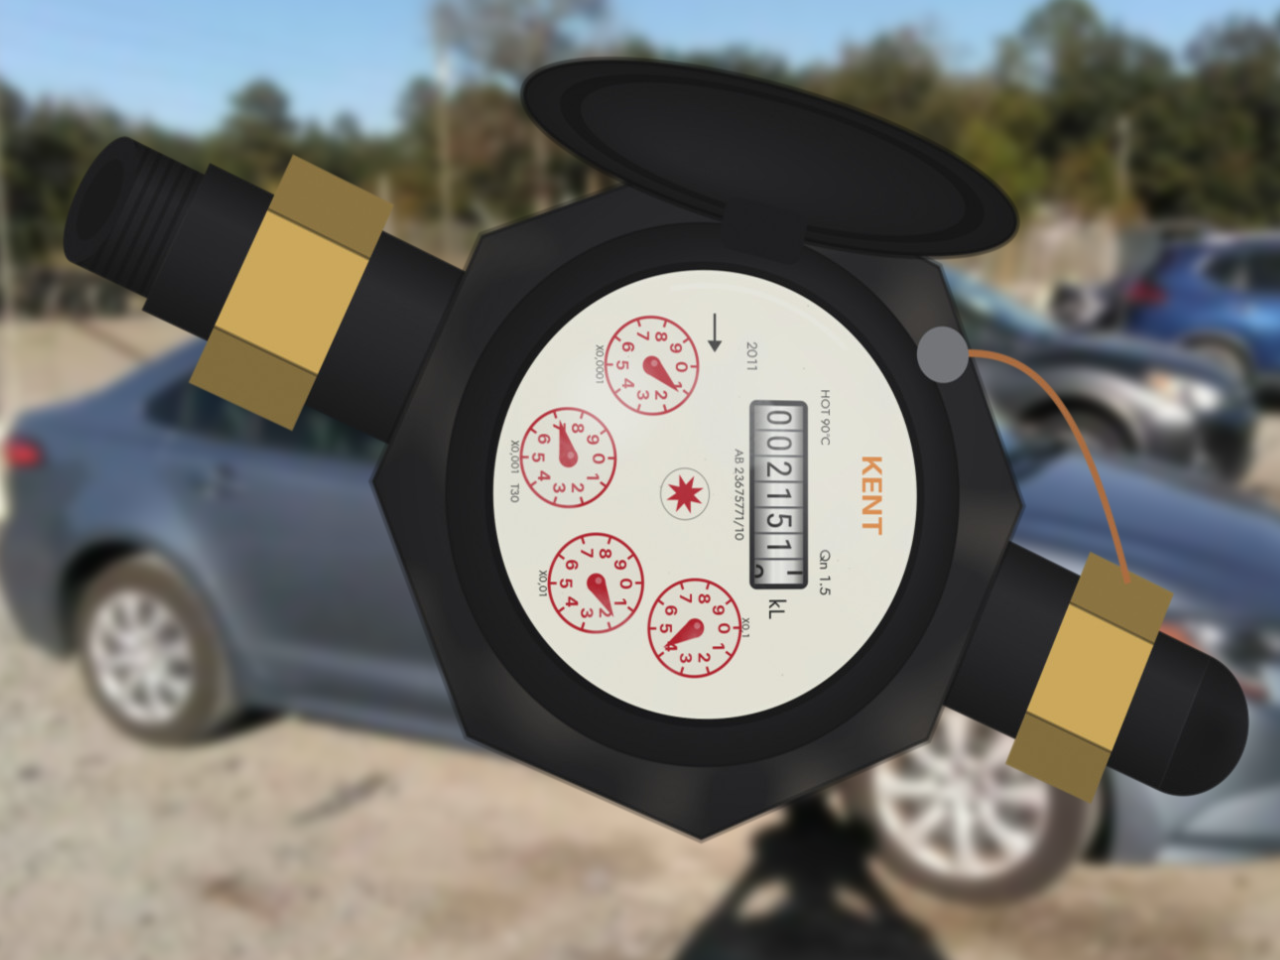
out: 21511.4171 kL
